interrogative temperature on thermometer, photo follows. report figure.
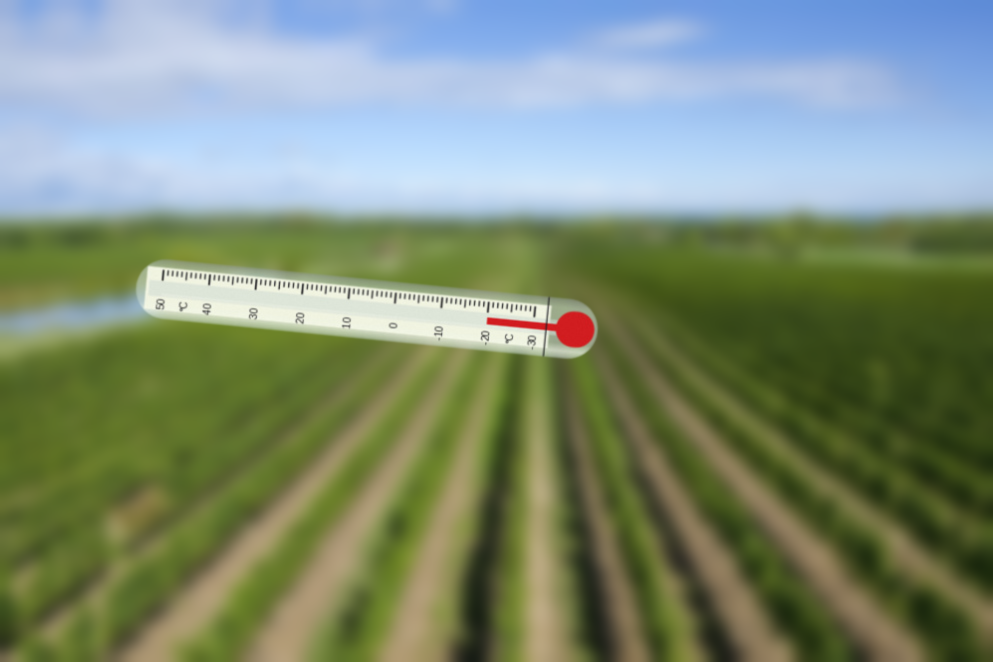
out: -20 °C
